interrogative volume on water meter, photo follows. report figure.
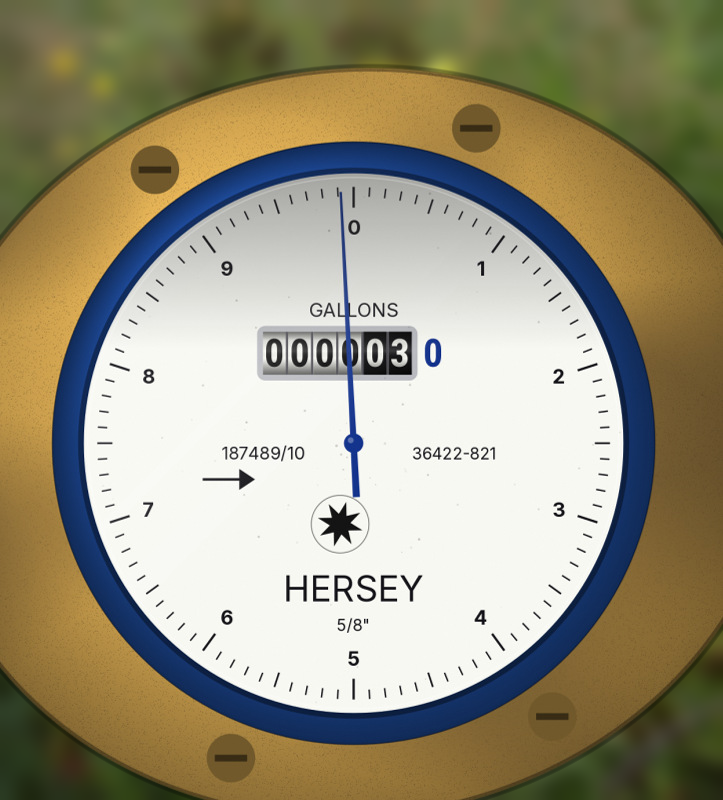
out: 29.9 gal
